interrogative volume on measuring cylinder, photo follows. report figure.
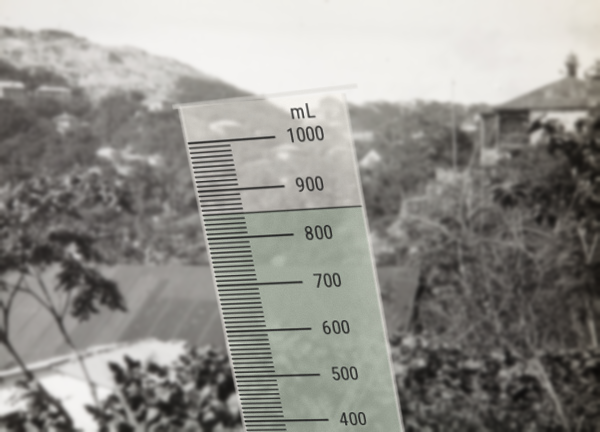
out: 850 mL
